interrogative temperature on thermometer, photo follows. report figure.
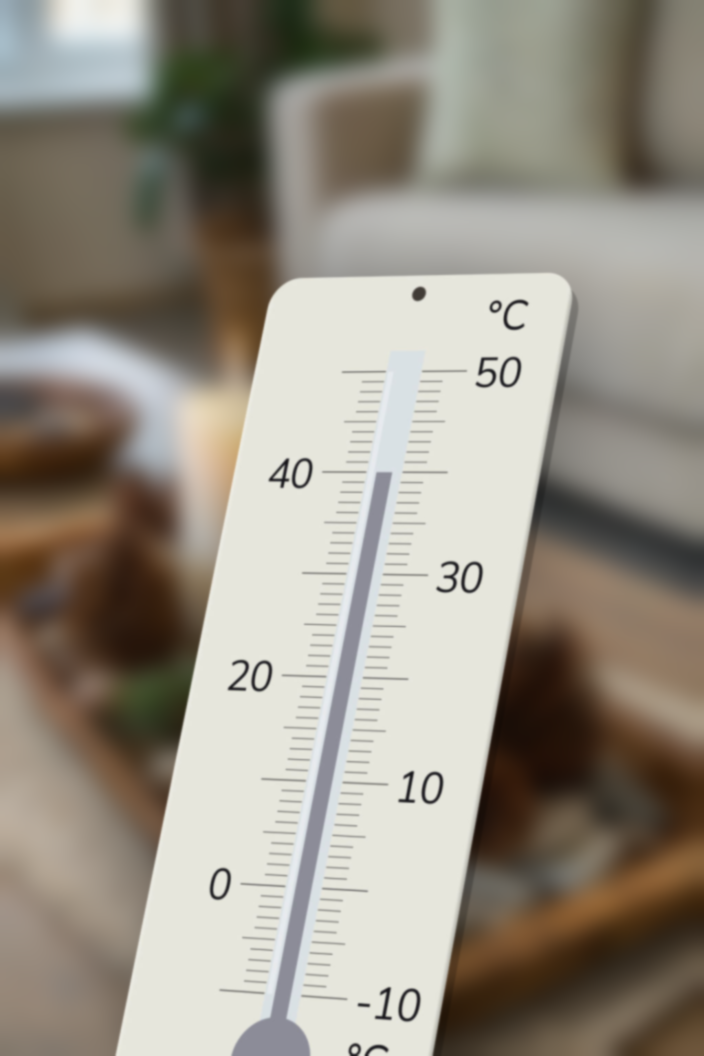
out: 40 °C
